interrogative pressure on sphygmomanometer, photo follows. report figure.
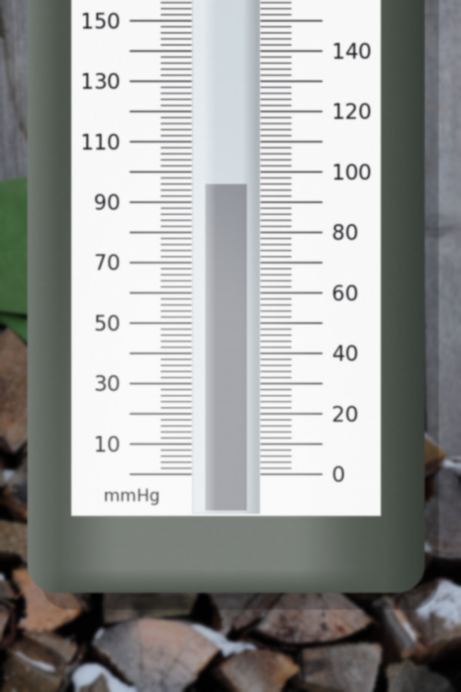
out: 96 mmHg
